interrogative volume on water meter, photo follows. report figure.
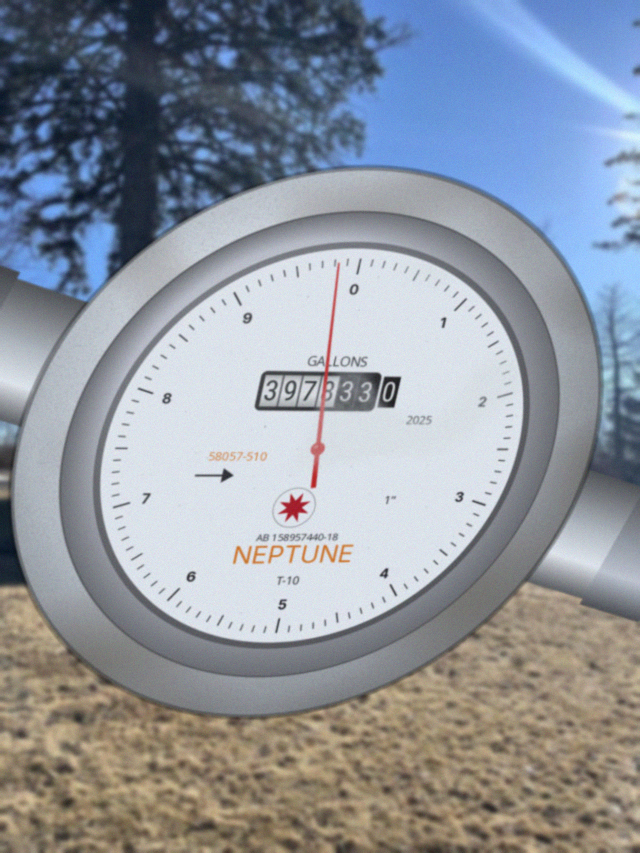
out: 3978329.8 gal
